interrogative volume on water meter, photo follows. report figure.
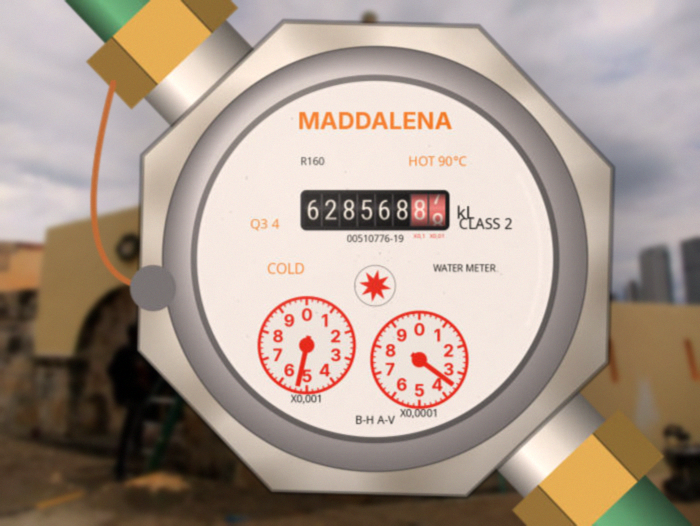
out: 628568.8753 kL
